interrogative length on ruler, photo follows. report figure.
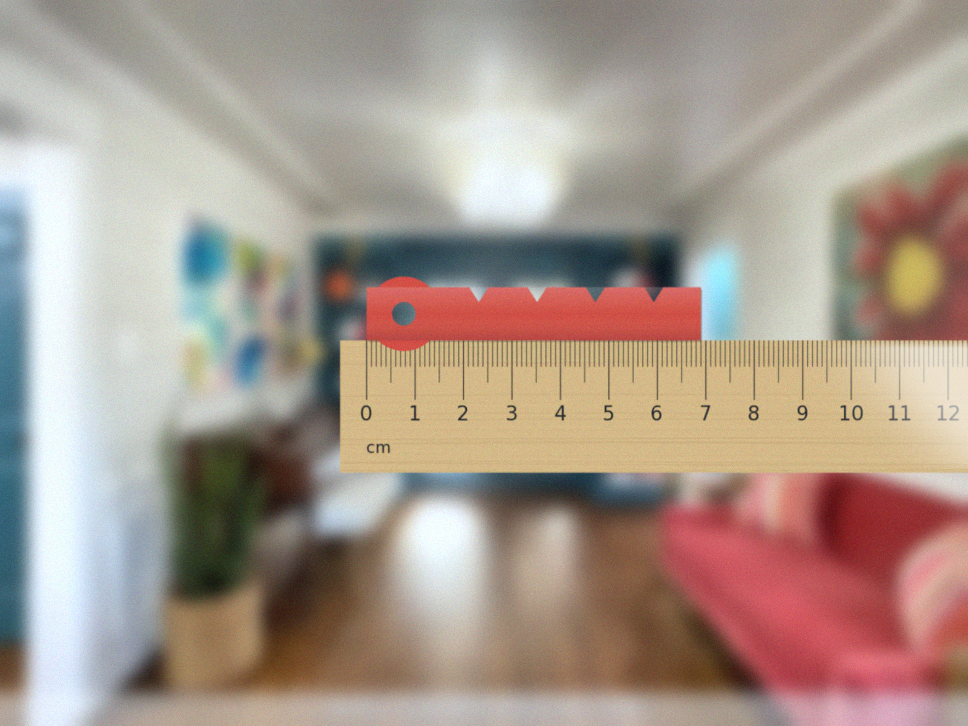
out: 6.9 cm
